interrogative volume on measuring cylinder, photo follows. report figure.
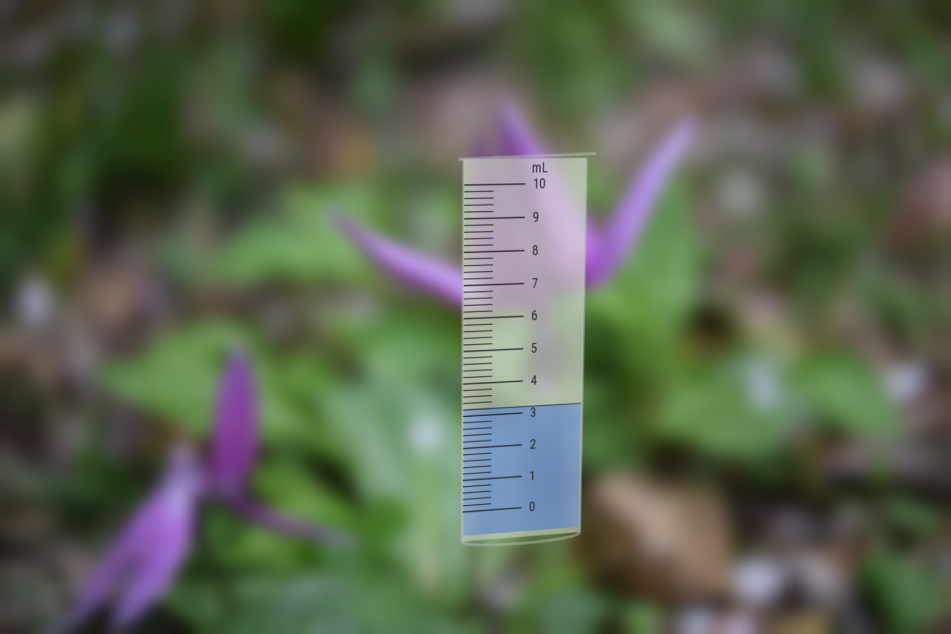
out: 3.2 mL
